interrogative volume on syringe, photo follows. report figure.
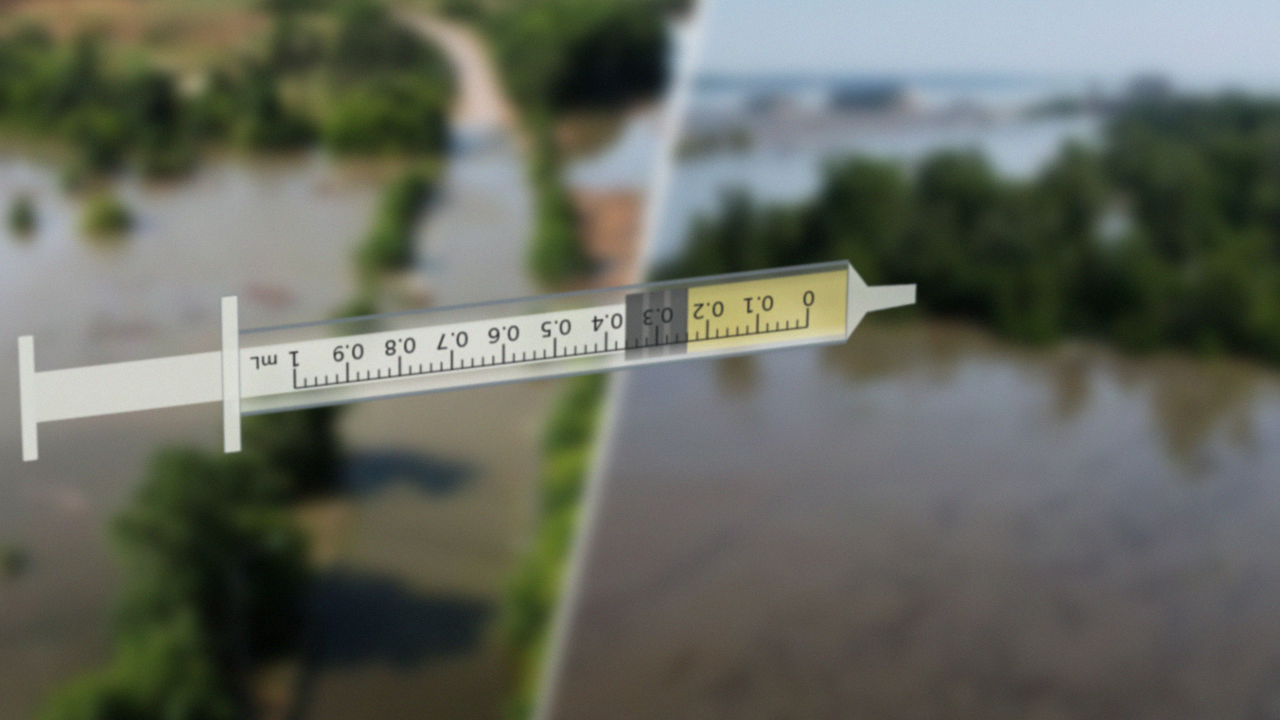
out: 0.24 mL
